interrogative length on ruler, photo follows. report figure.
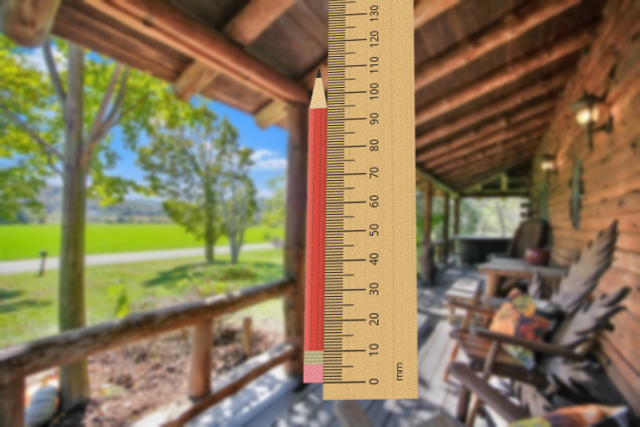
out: 110 mm
